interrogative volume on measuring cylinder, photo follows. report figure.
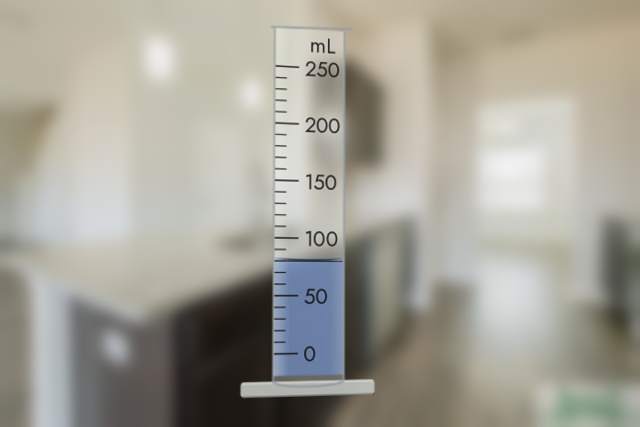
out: 80 mL
